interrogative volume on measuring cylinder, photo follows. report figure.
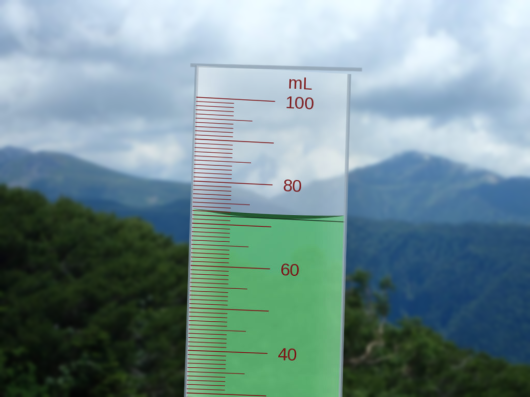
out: 72 mL
